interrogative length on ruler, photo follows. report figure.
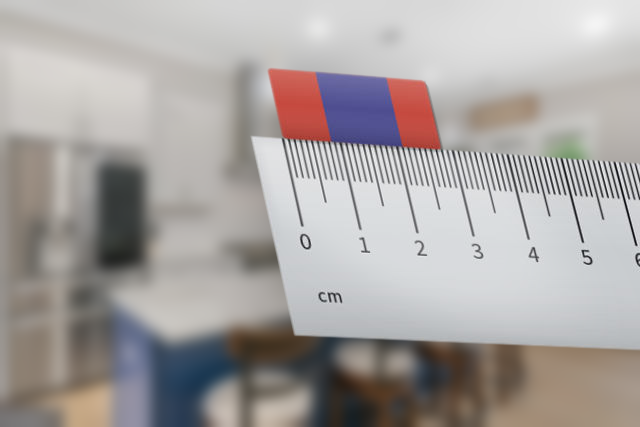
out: 2.8 cm
